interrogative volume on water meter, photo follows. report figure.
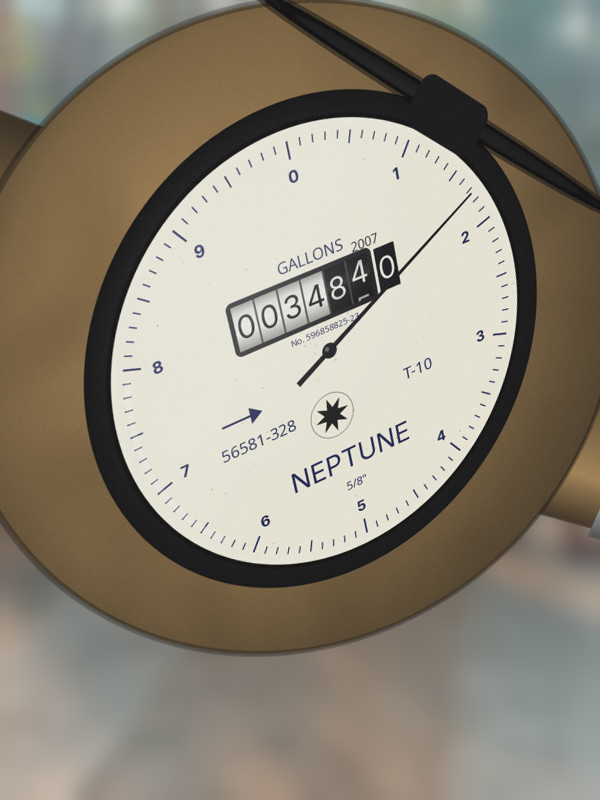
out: 34841.7 gal
